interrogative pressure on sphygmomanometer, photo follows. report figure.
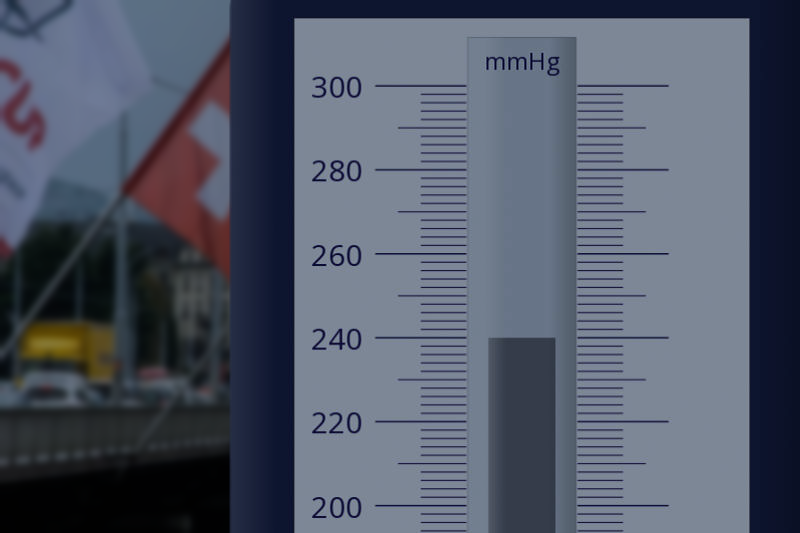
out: 240 mmHg
